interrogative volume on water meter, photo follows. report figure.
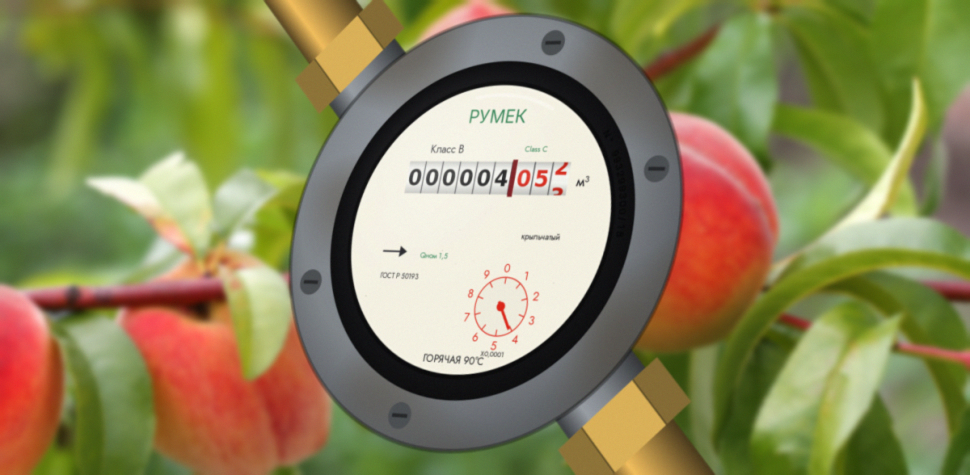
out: 4.0524 m³
